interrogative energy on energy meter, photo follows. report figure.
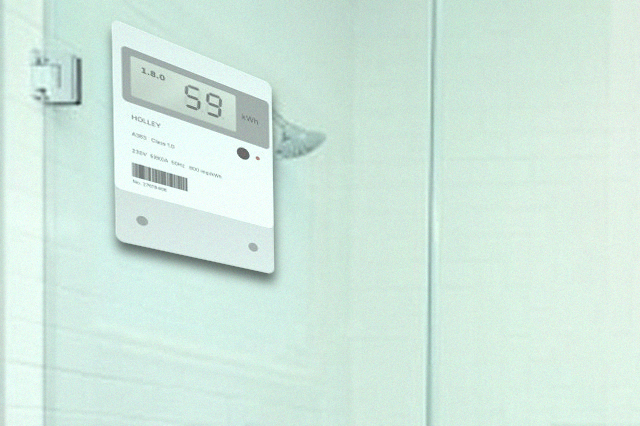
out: 59 kWh
